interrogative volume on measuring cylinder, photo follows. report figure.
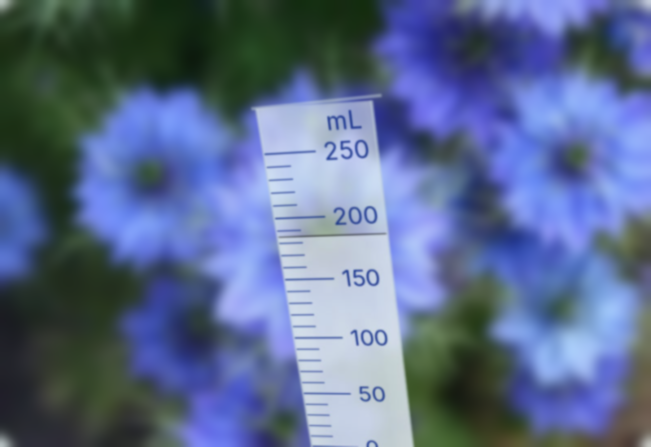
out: 185 mL
